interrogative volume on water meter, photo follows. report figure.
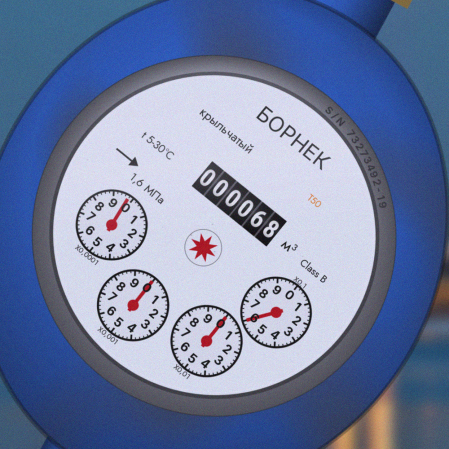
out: 68.5999 m³
